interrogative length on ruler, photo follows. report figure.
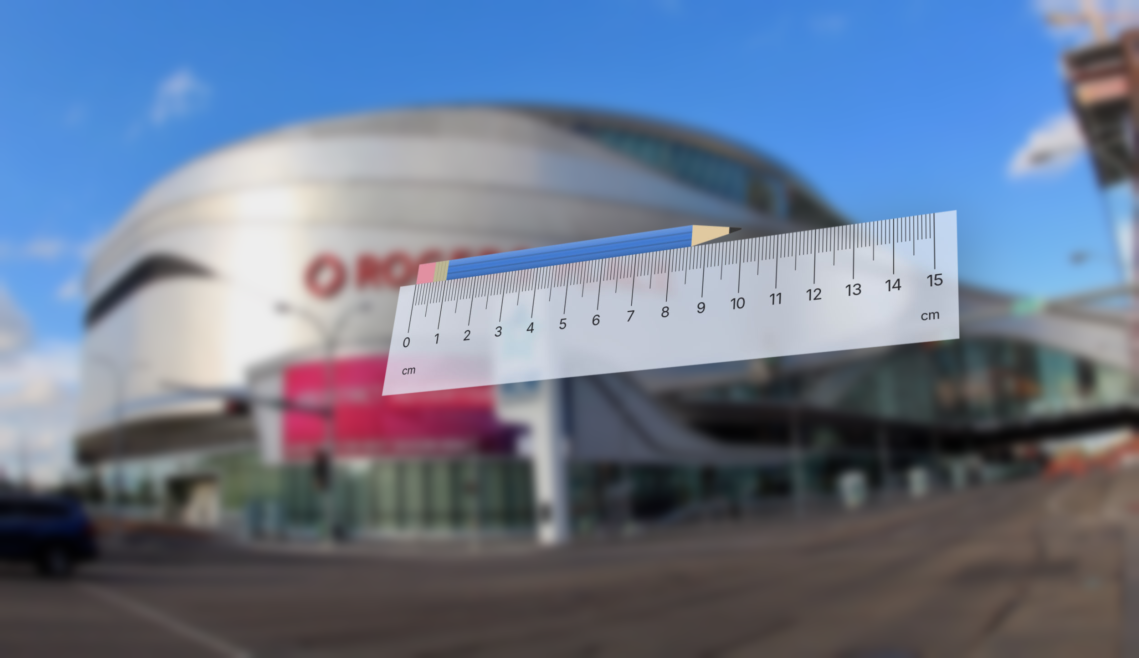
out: 10 cm
